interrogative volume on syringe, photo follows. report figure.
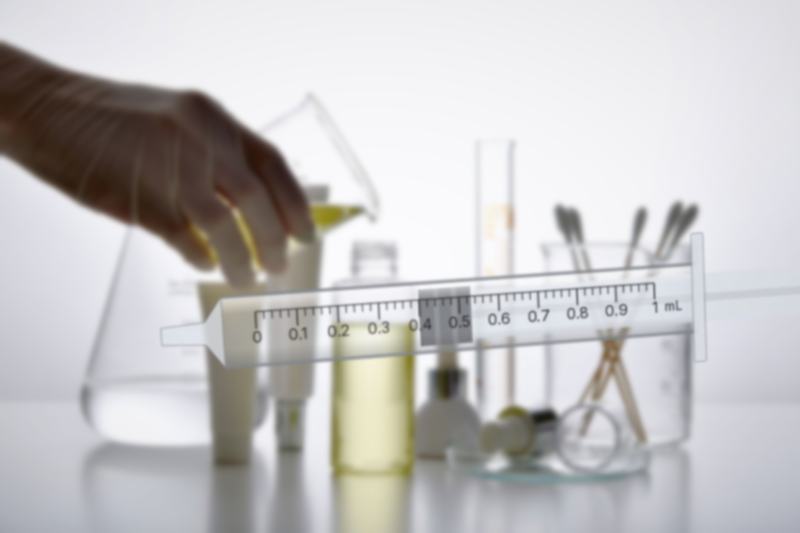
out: 0.4 mL
